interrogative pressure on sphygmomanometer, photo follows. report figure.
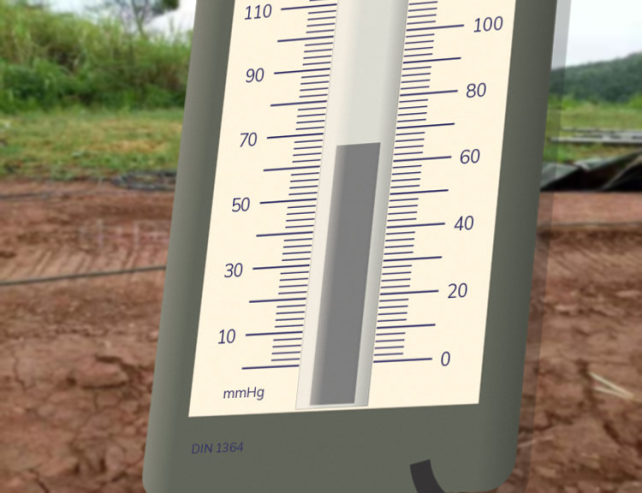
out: 66 mmHg
